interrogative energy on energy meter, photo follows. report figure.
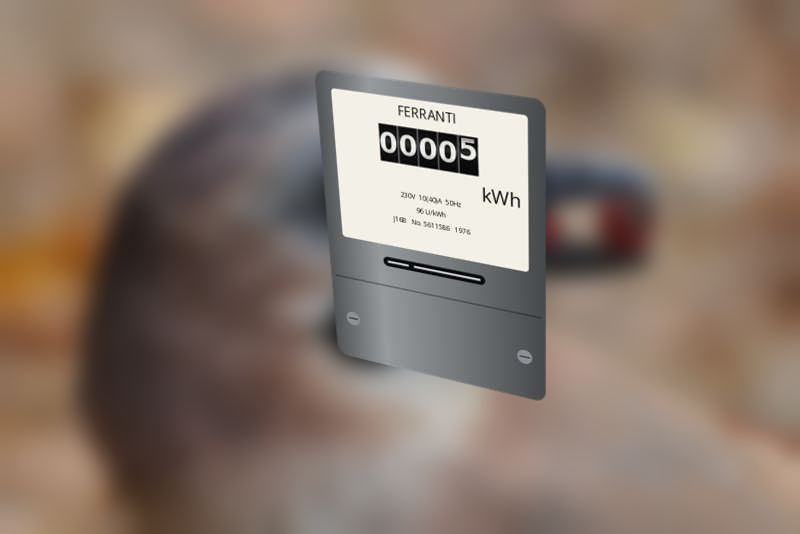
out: 5 kWh
